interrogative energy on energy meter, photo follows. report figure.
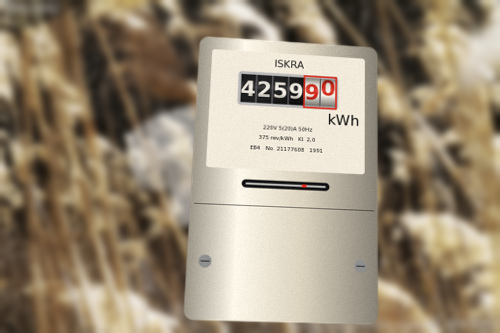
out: 4259.90 kWh
